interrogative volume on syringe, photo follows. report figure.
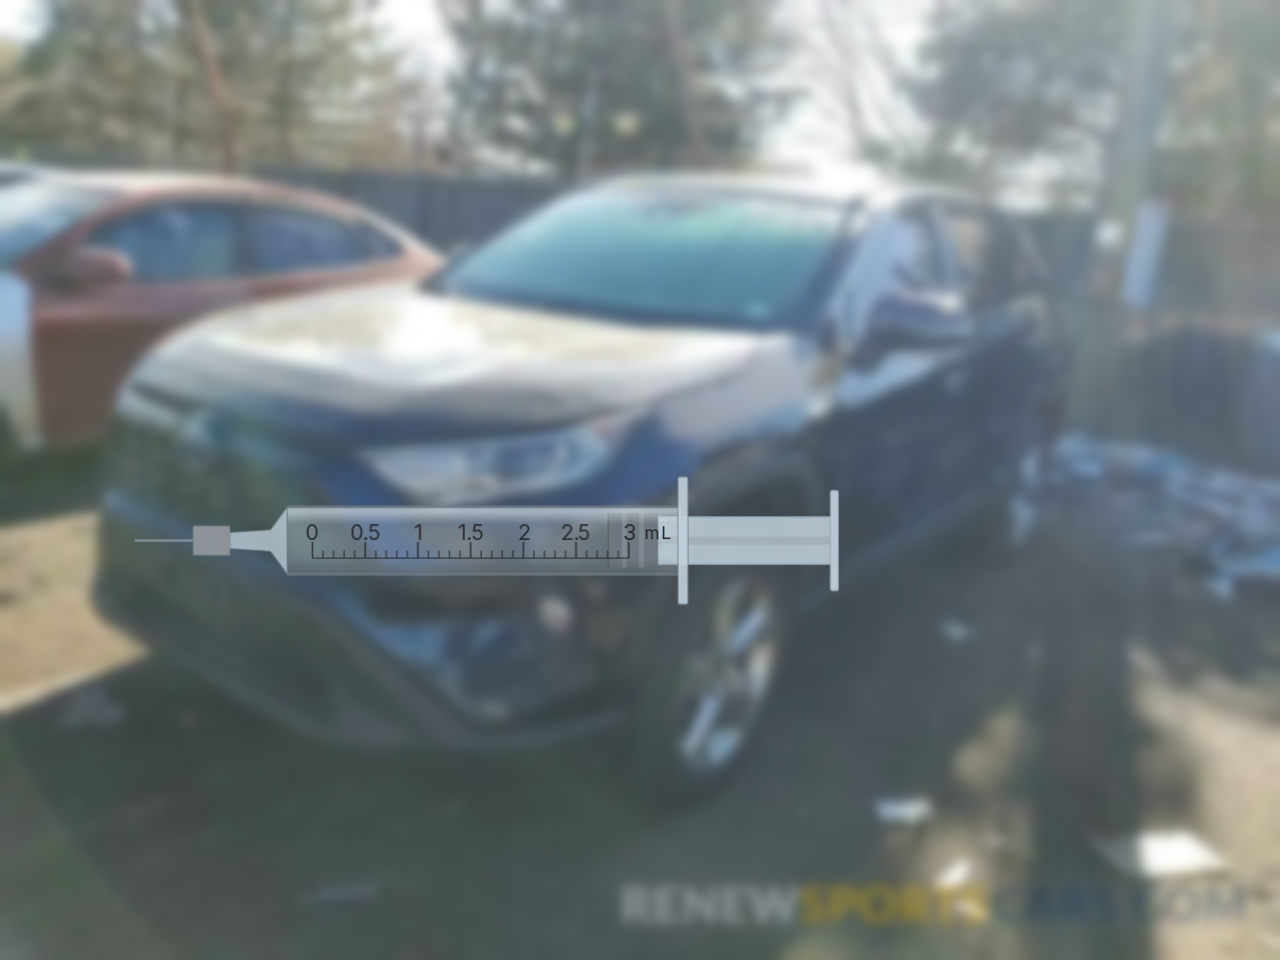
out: 2.8 mL
